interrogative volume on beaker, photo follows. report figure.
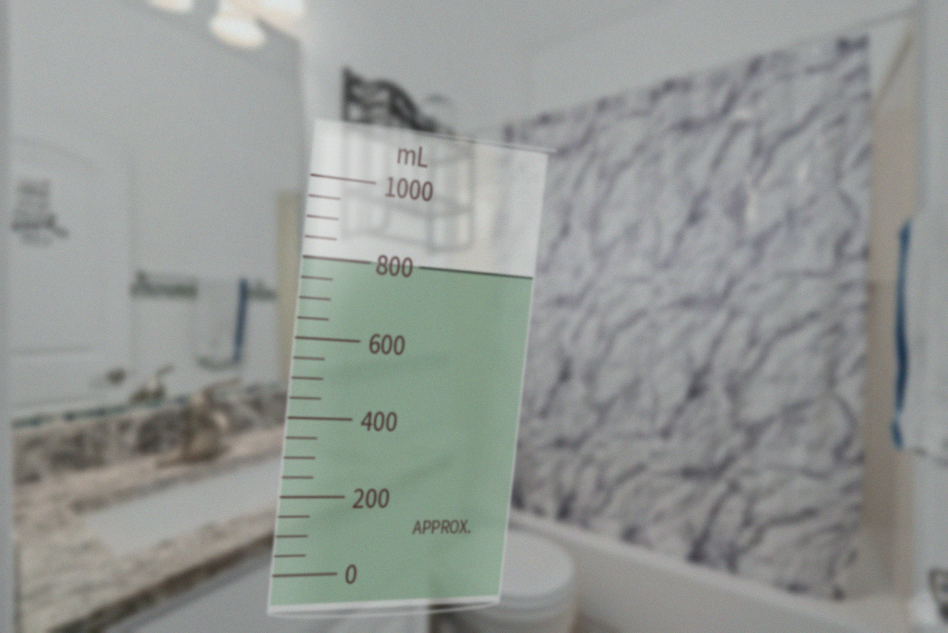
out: 800 mL
